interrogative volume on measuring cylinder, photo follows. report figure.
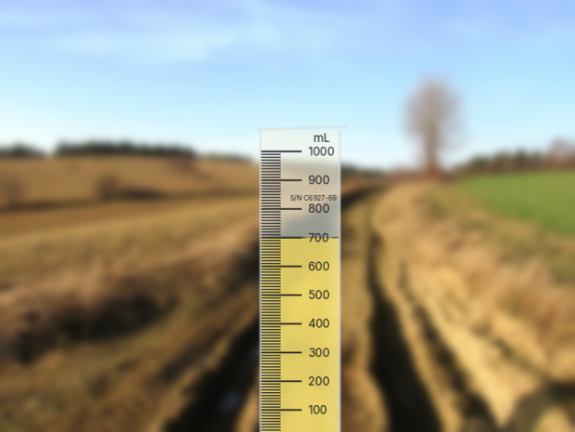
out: 700 mL
